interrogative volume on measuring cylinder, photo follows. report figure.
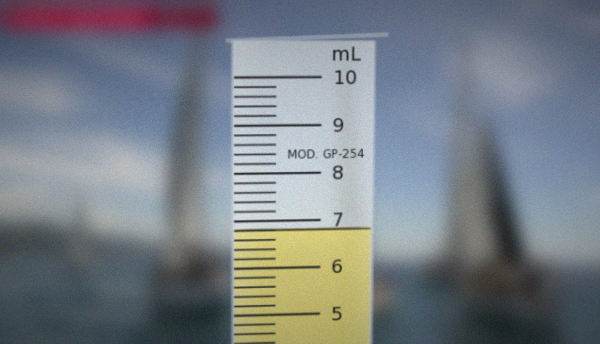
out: 6.8 mL
